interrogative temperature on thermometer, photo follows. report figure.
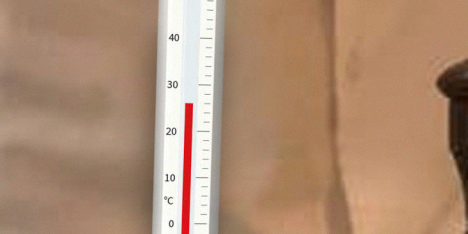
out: 26 °C
